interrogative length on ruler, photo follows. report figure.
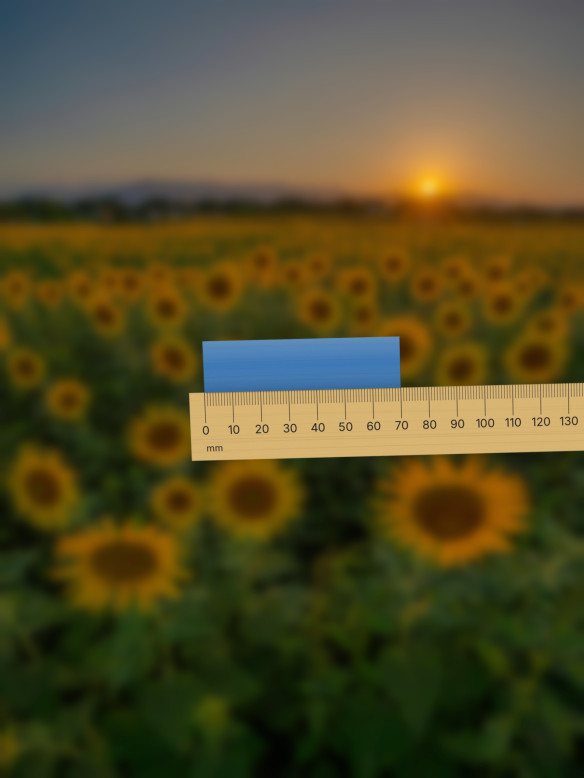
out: 70 mm
